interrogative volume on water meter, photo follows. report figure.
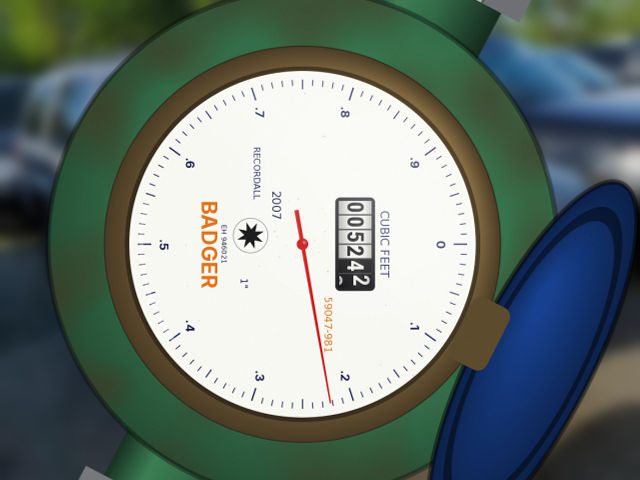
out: 5242.22 ft³
